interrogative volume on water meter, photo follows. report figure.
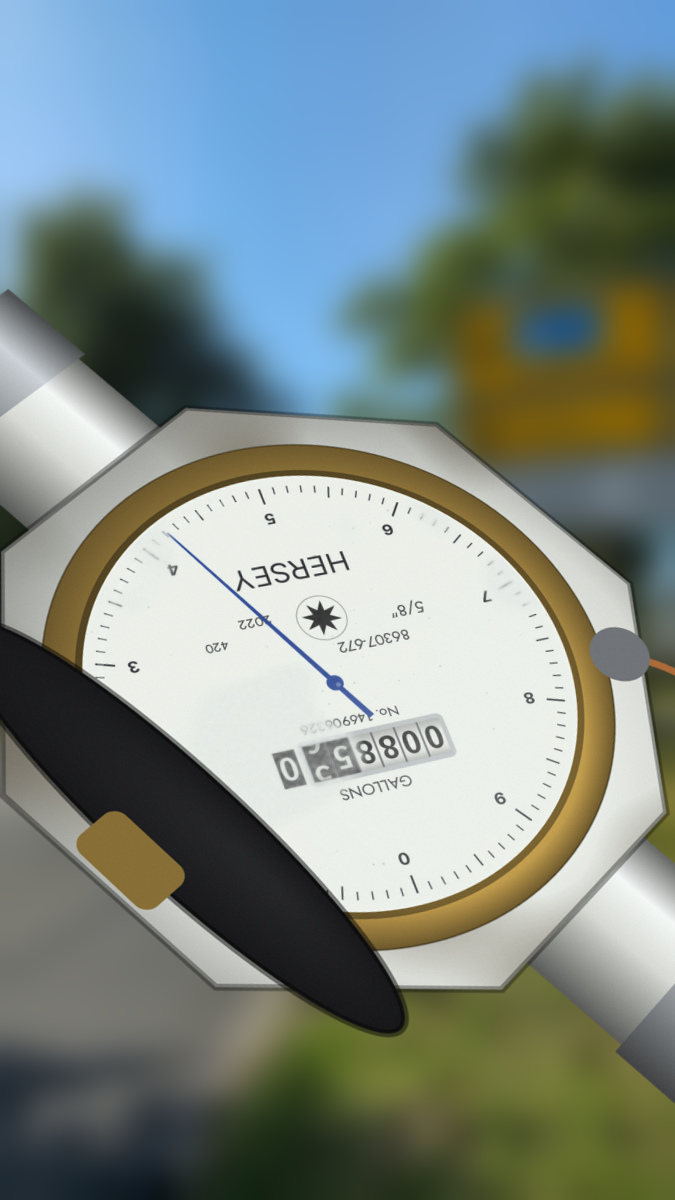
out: 88554.2 gal
